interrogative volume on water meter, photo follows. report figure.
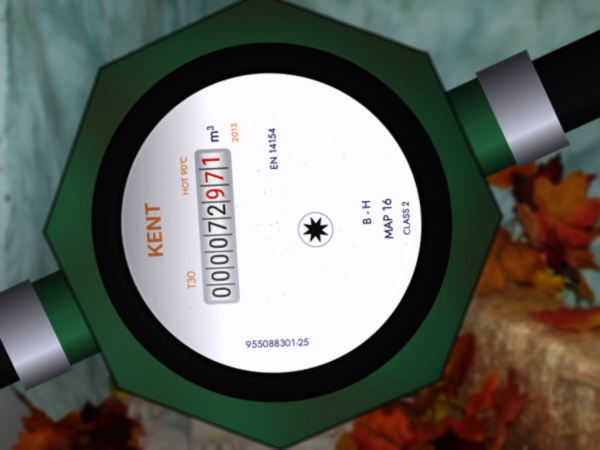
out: 72.971 m³
